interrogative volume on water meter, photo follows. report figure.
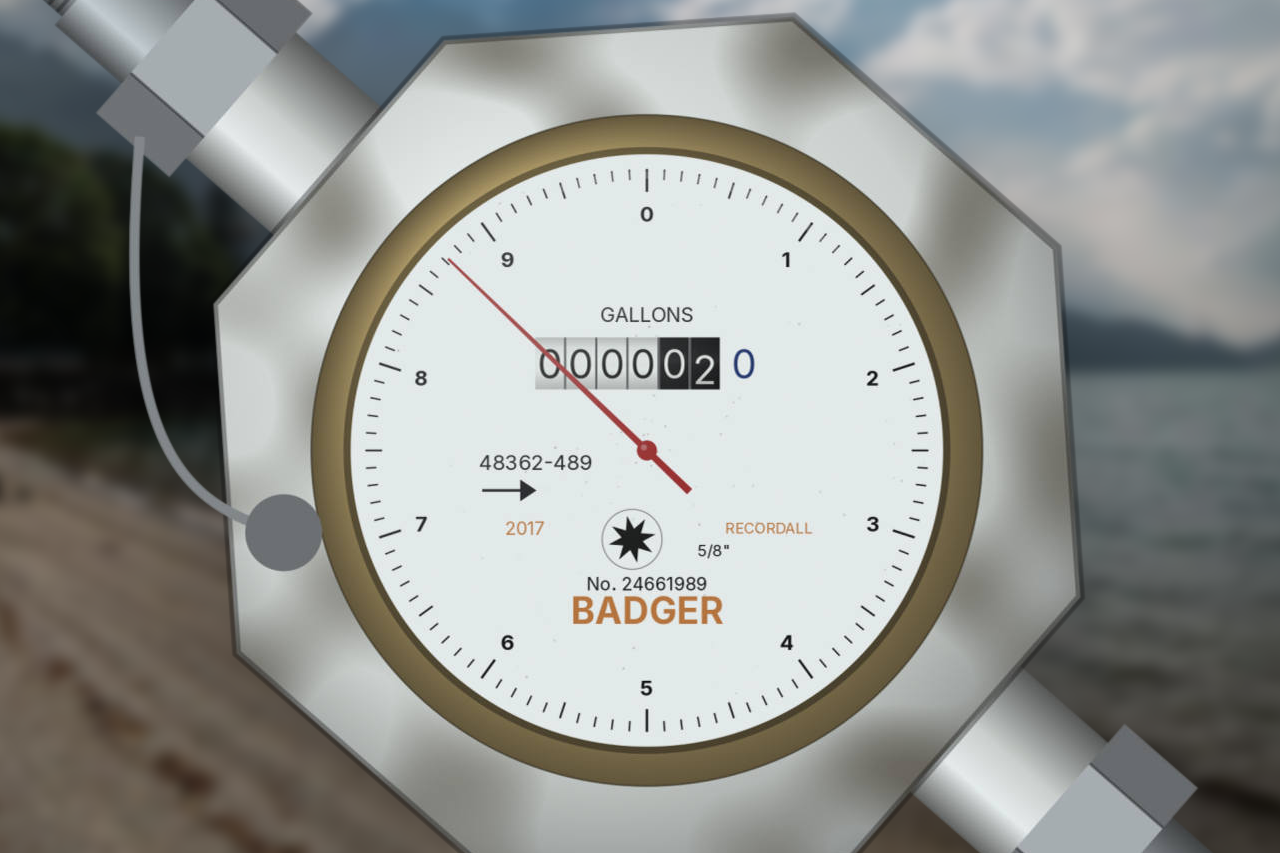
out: 18.7 gal
